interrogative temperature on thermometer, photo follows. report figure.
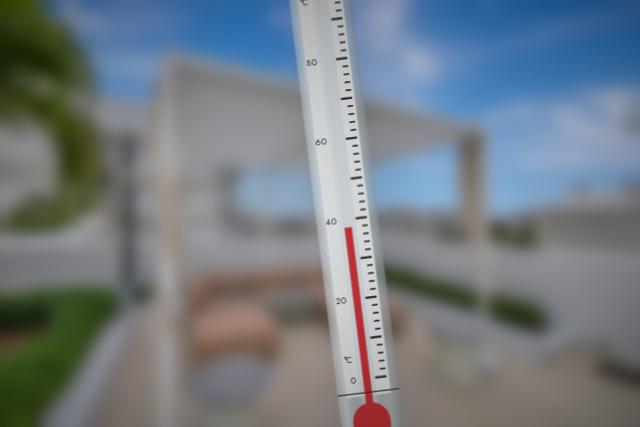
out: 38 °C
